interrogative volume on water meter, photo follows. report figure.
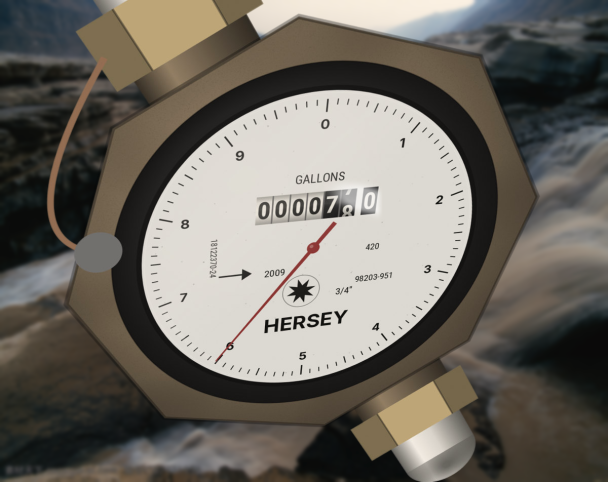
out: 776.0 gal
